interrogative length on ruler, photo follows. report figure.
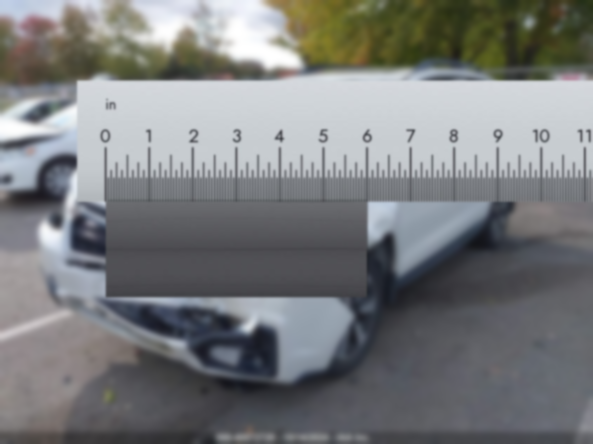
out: 6 in
